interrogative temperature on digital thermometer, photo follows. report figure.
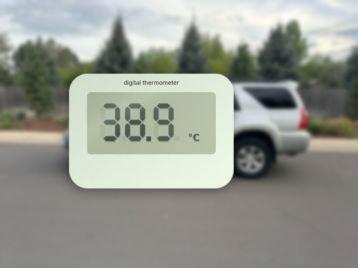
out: 38.9 °C
